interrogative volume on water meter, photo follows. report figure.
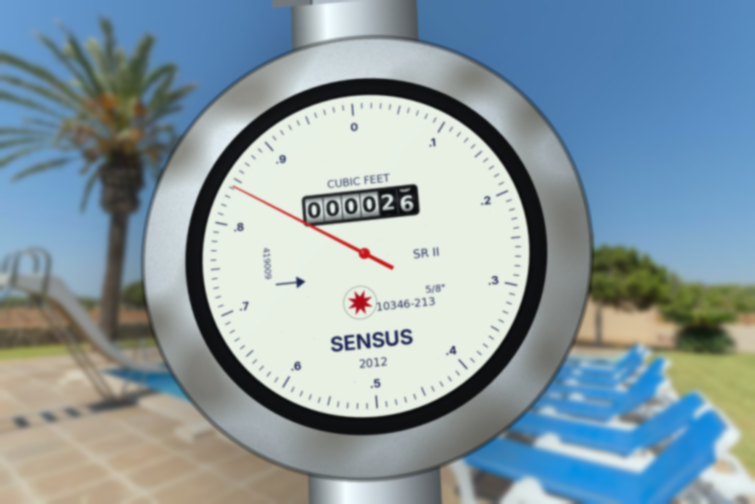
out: 25.84 ft³
